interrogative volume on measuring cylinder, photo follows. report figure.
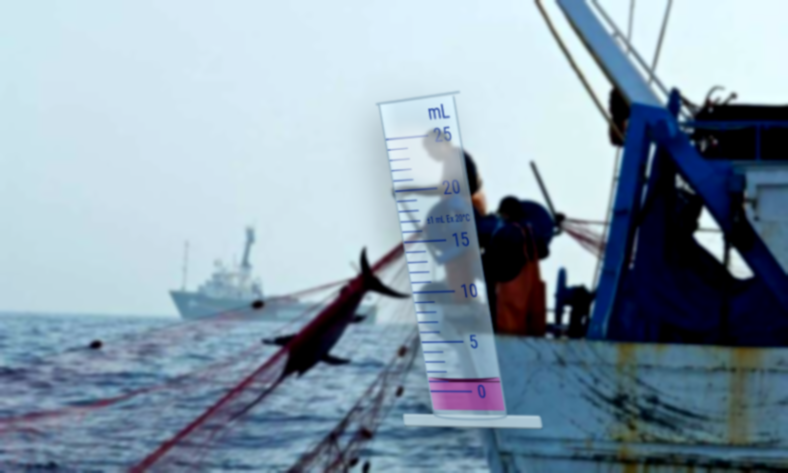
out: 1 mL
